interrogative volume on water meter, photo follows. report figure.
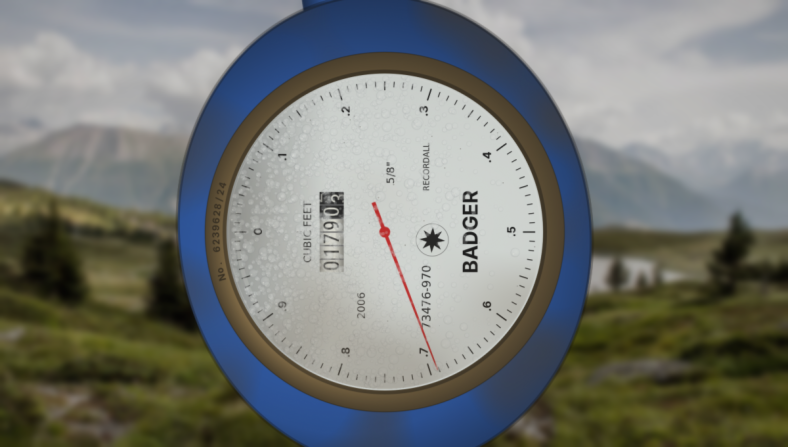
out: 17902.69 ft³
